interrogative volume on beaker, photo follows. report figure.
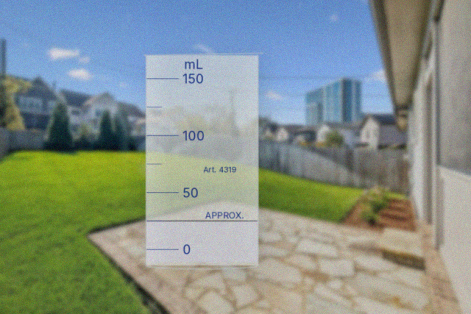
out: 25 mL
